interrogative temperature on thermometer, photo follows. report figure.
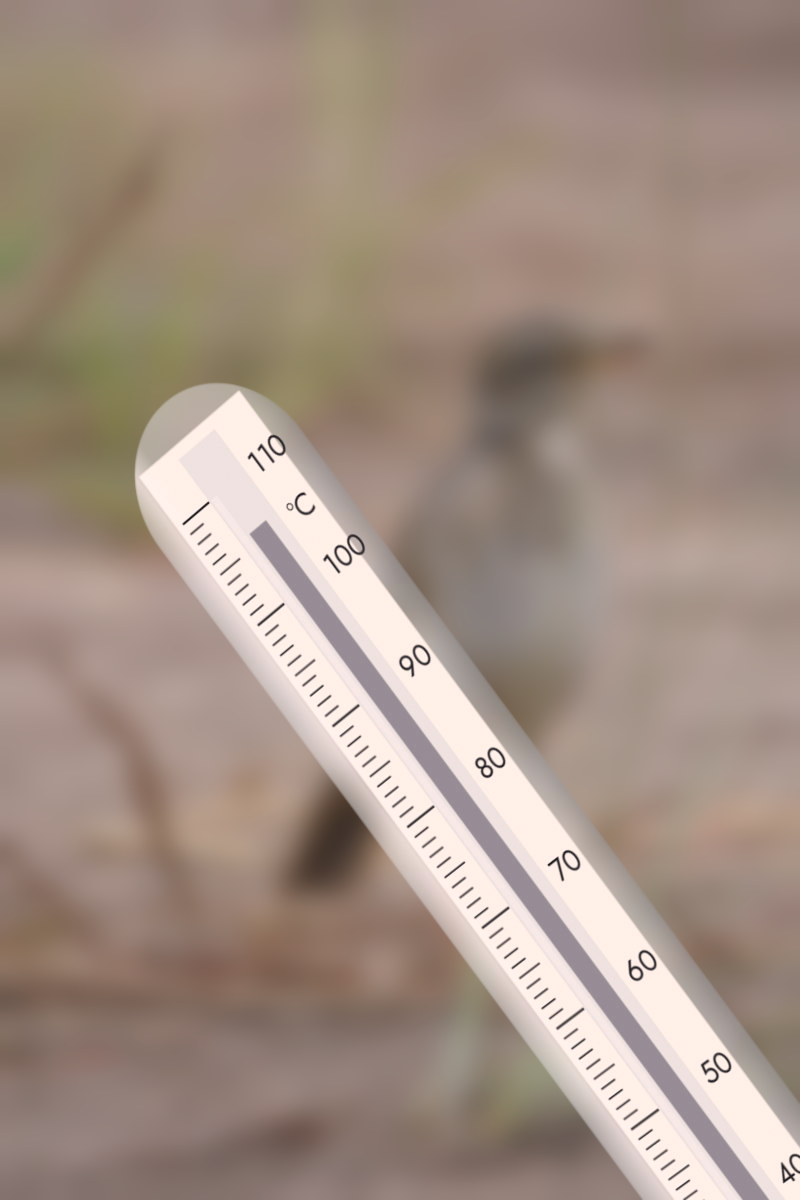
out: 106 °C
